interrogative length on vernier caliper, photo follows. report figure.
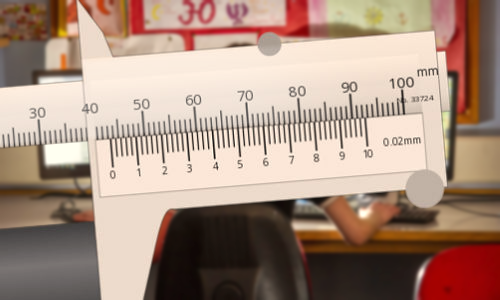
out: 43.5 mm
